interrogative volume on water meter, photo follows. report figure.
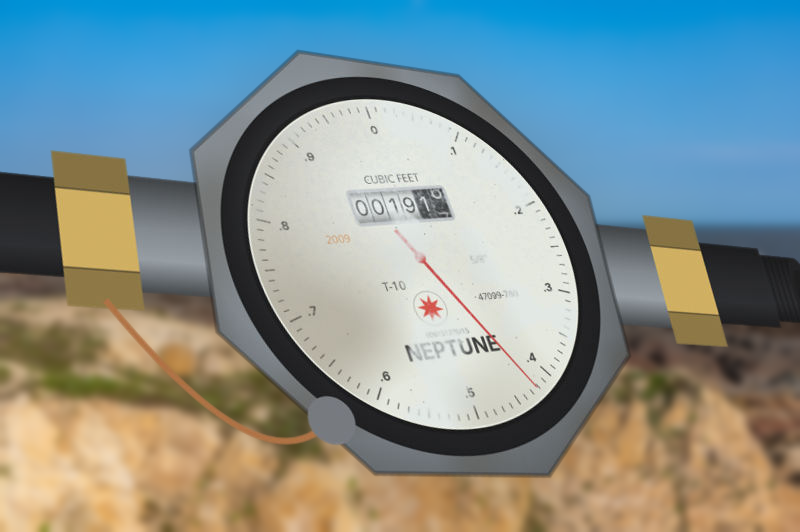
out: 1916.42 ft³
